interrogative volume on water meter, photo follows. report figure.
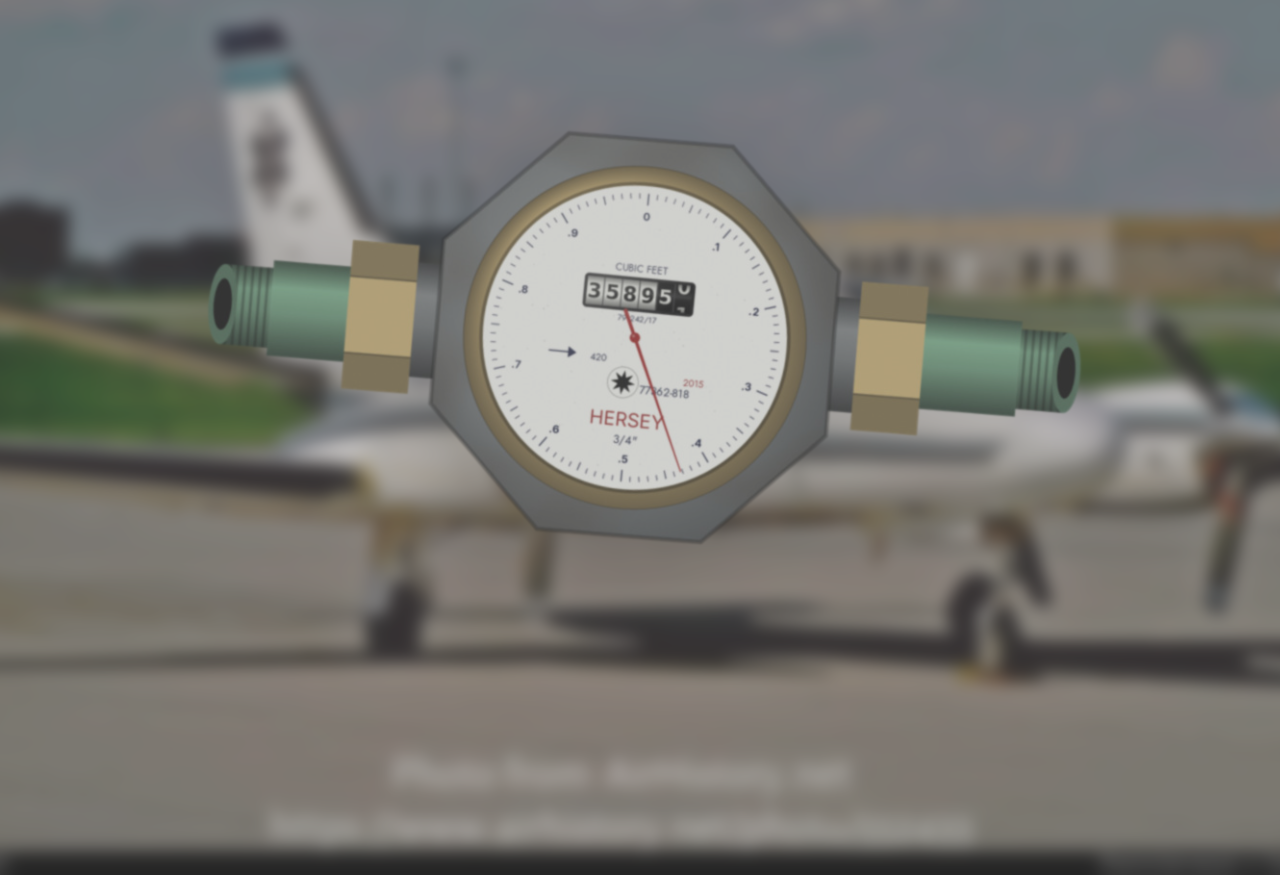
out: 358950.43 ft³
